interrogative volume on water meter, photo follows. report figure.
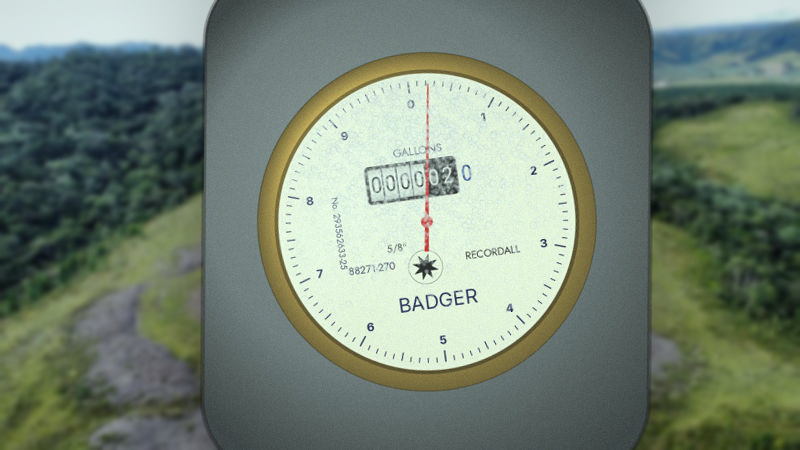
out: 20.2 gal
